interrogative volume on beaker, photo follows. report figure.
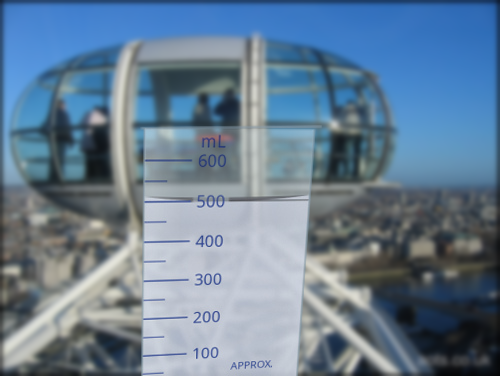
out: 500 mL
